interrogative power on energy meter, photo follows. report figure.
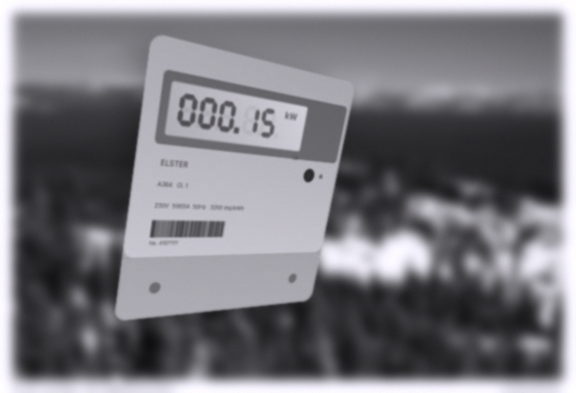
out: 0.15 kW
